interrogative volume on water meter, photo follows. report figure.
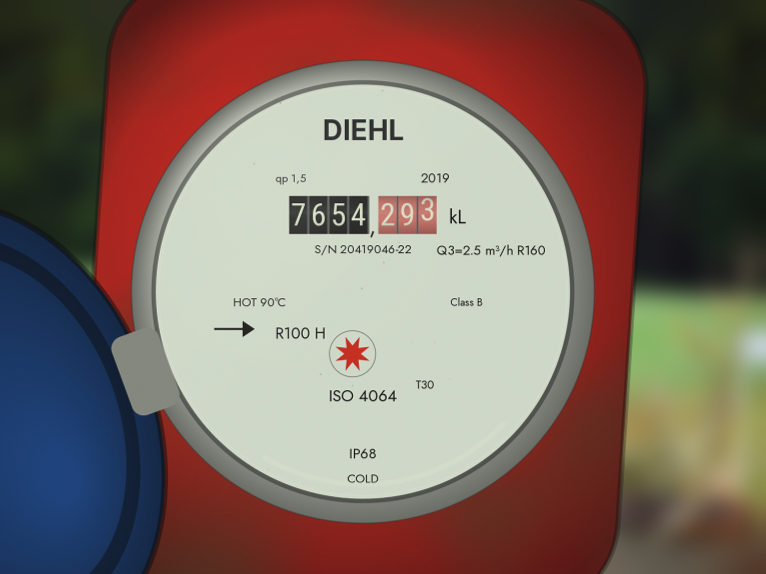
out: 7654.293 kL
